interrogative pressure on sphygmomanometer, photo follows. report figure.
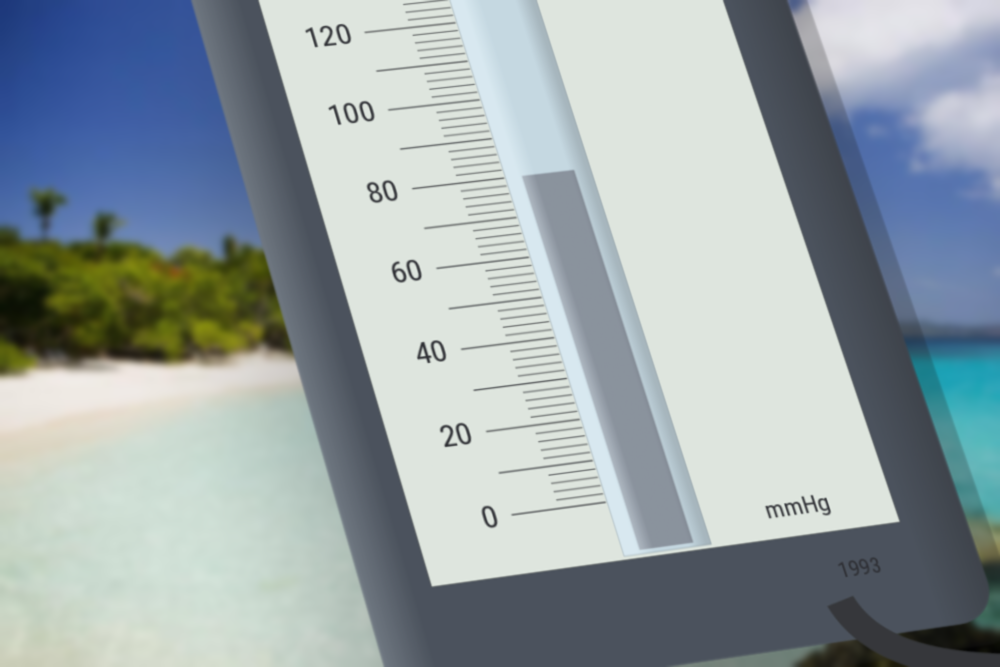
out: 80 mmHg
